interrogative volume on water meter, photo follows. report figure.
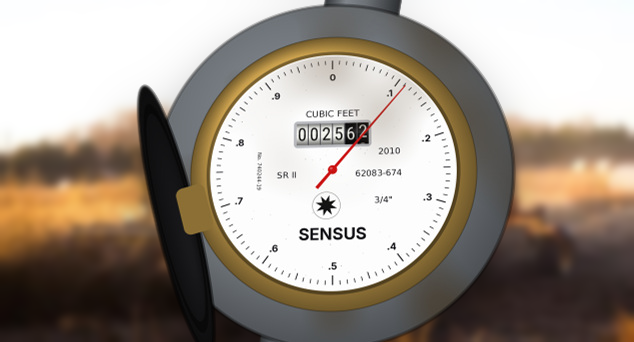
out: 2562.11 ft³
